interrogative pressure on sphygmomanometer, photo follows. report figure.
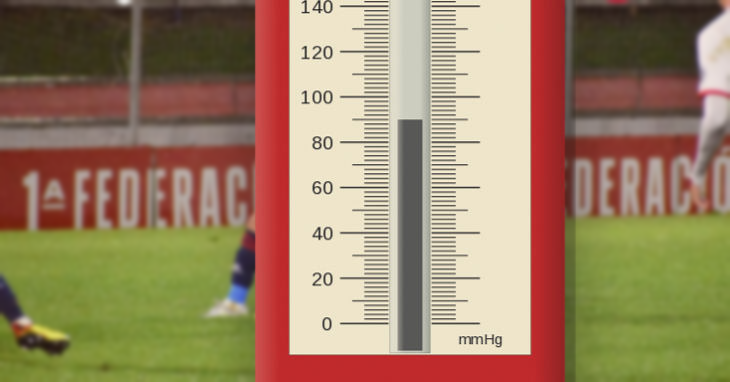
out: 90 mmHg
